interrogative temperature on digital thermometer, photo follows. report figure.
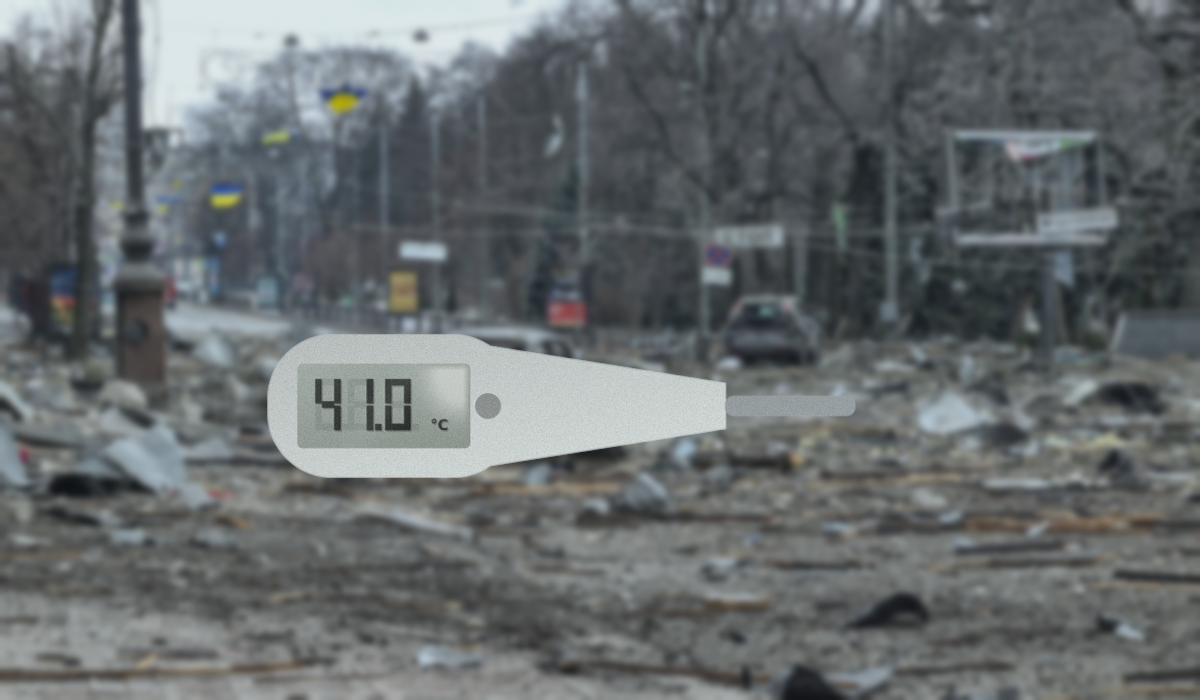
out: 41.0 °C
